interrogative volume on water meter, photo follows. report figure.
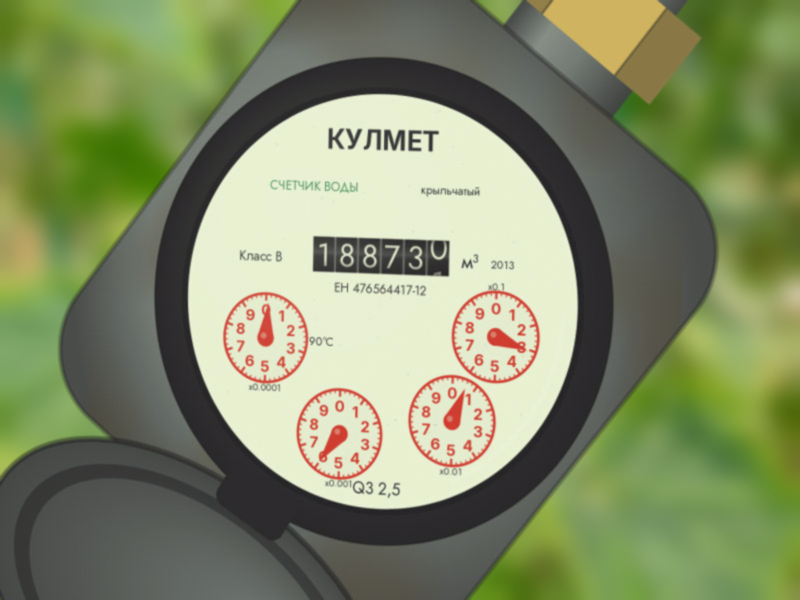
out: 188730.3060 m³
